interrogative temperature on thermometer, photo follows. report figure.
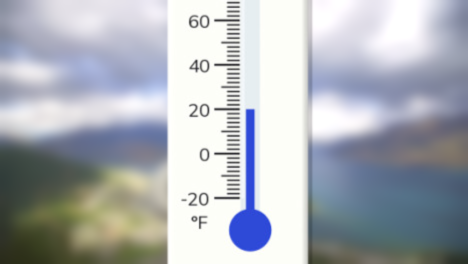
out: 20 °F
